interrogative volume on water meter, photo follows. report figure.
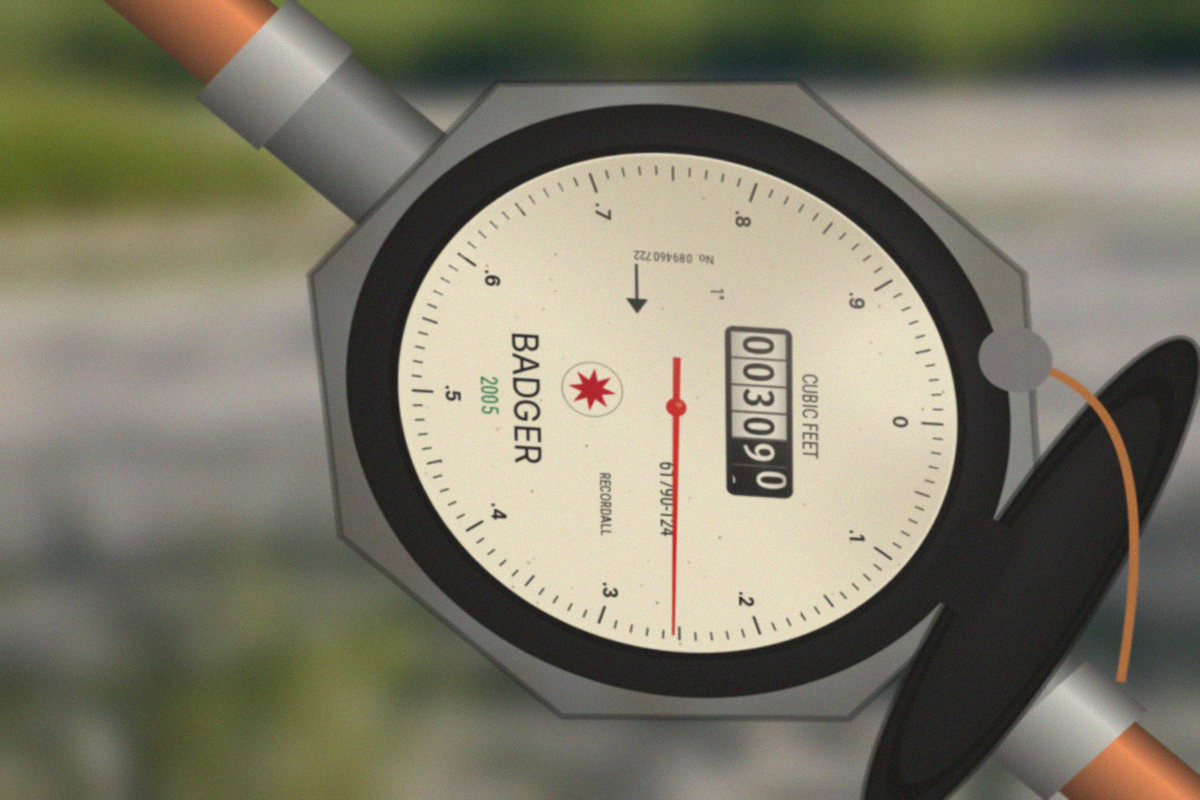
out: 3090.25 ft³
